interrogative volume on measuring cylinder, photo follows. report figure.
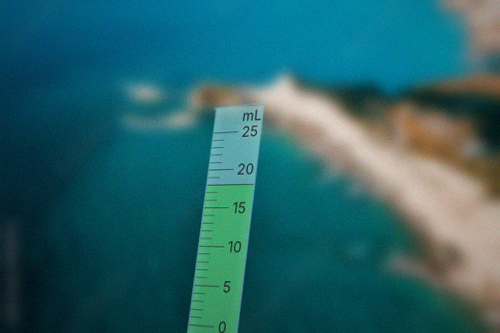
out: 18 mL
